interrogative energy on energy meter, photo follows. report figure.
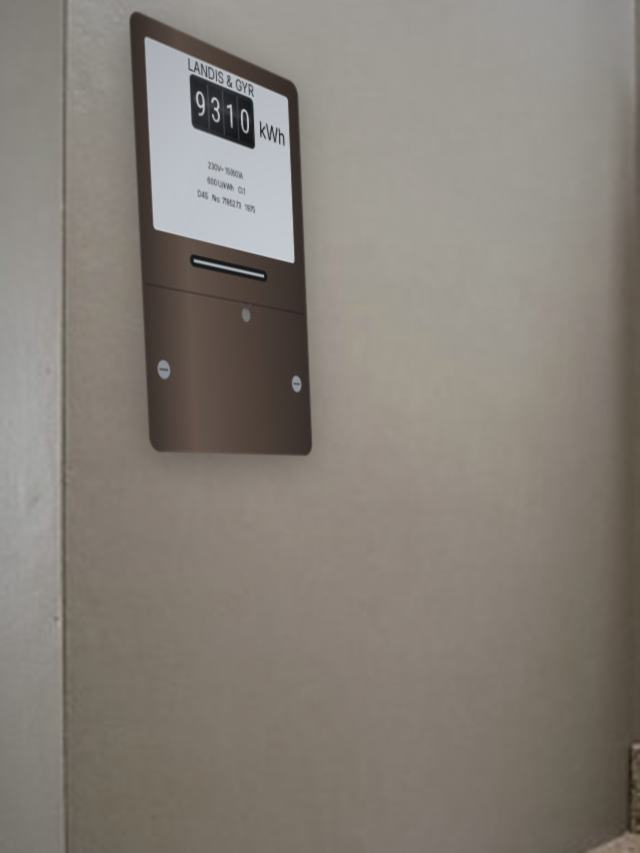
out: 9310 kWh
